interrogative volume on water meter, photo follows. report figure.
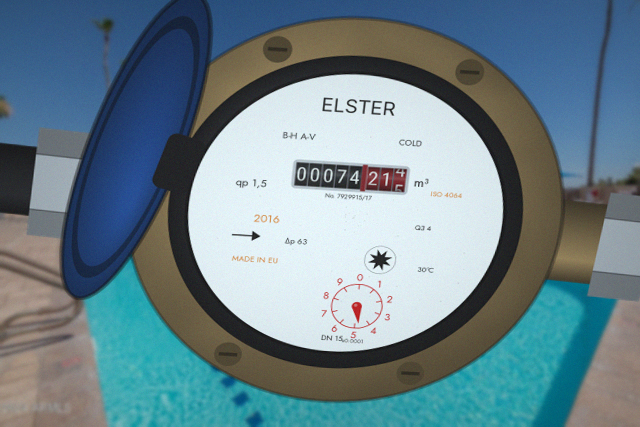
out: 74.2144 m³
